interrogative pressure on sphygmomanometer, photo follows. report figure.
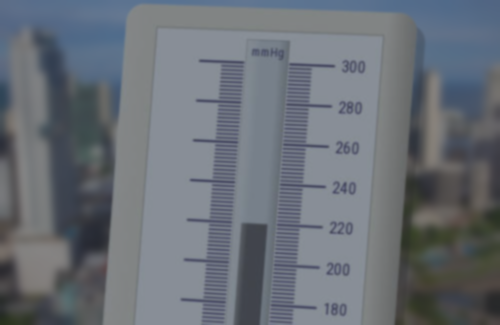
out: 220 mmHg
